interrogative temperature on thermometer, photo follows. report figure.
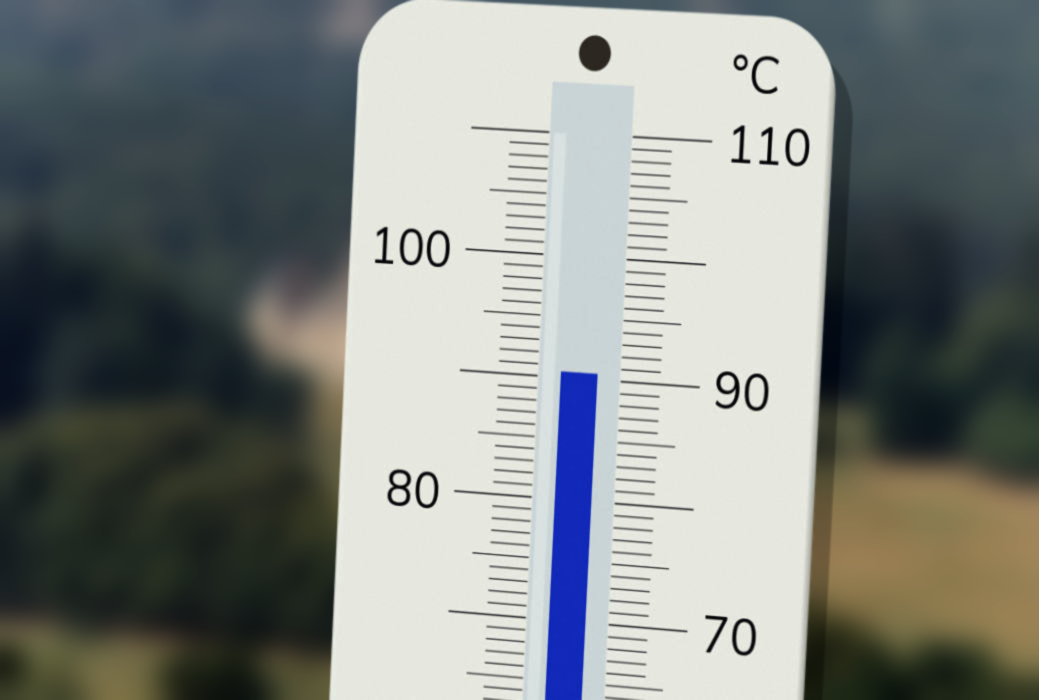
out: 90.5 °C
